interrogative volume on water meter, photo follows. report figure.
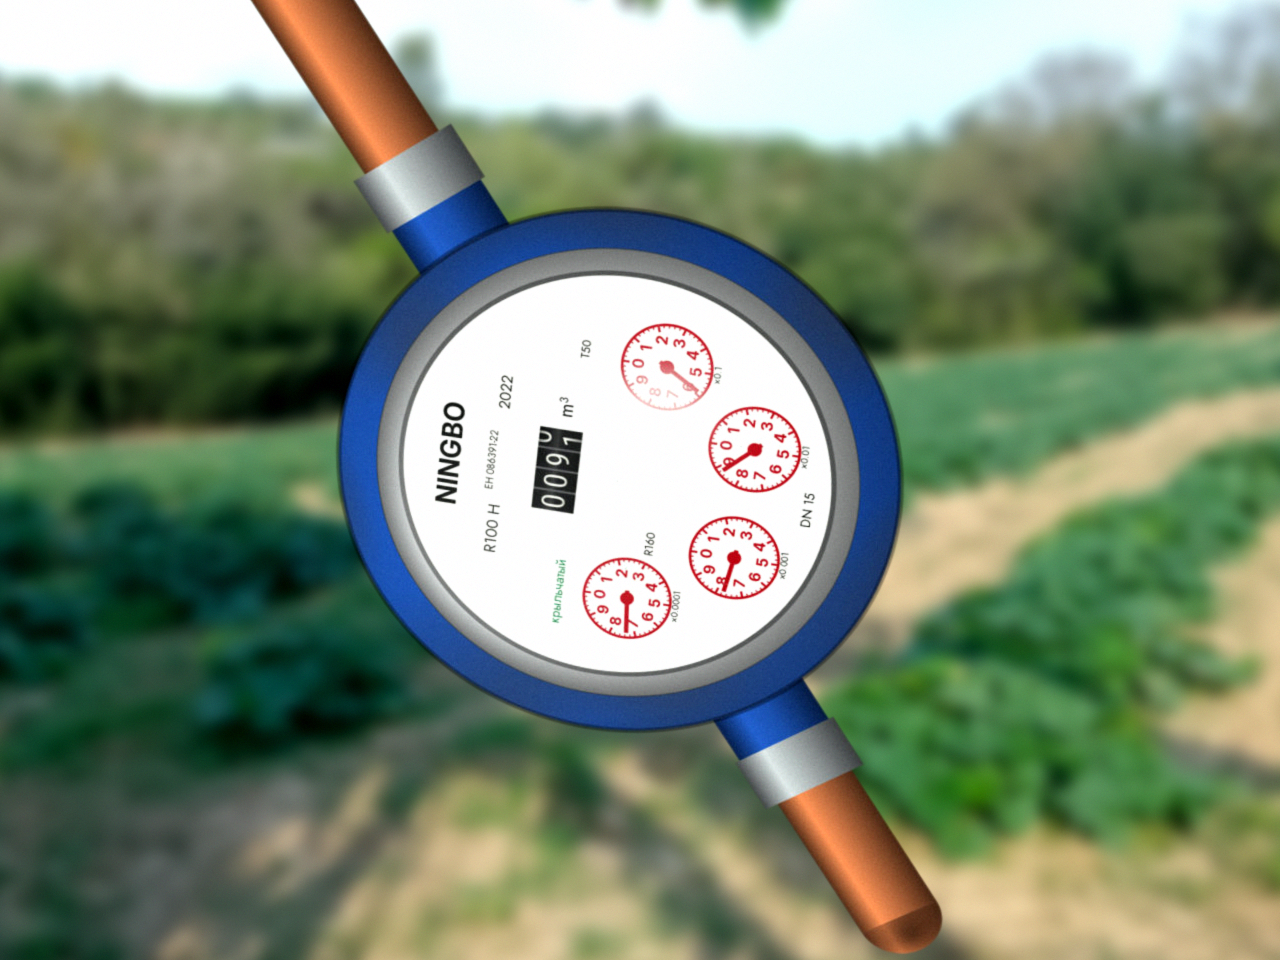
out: 90.5877 m³
